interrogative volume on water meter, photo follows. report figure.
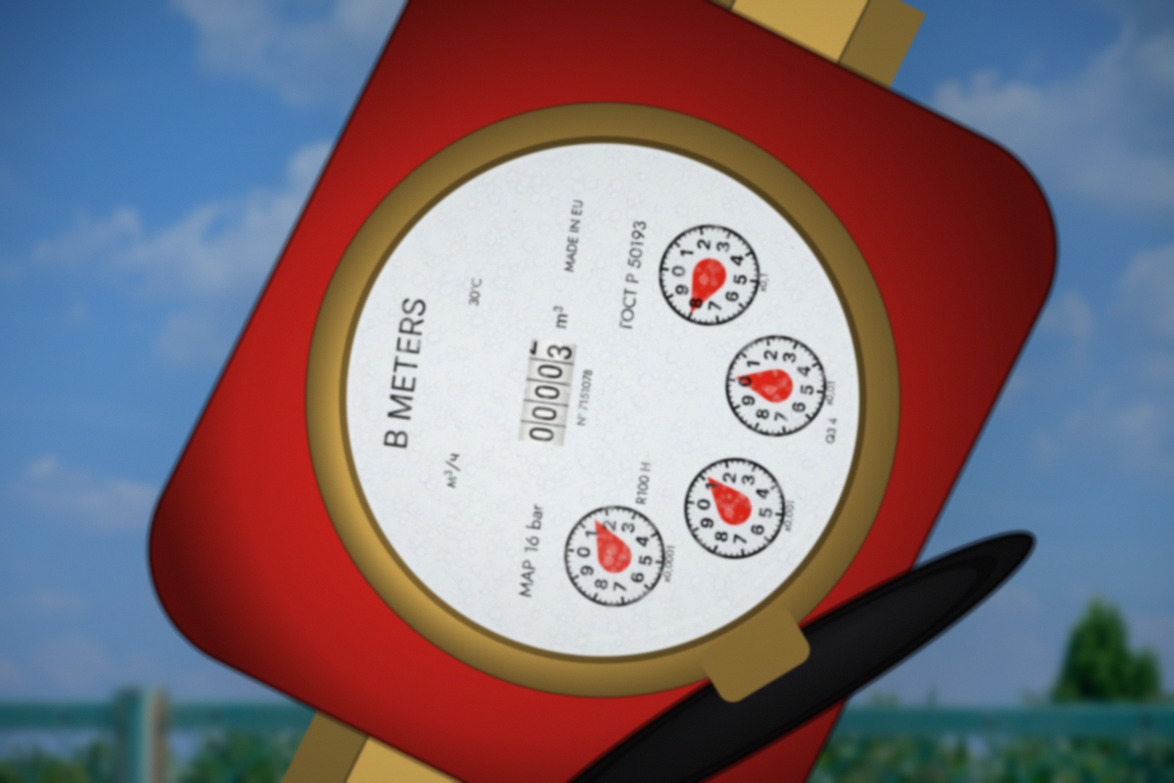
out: 2.8011 m³
